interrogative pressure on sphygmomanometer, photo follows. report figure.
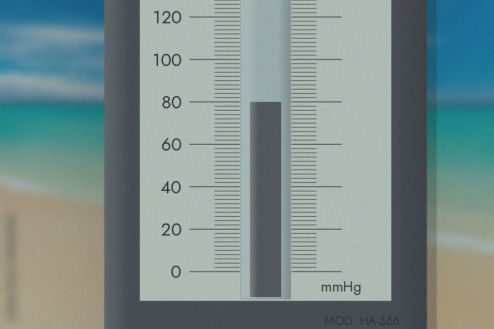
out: 80 mmHg
